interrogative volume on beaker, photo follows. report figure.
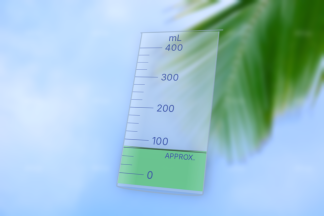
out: 75 mL
